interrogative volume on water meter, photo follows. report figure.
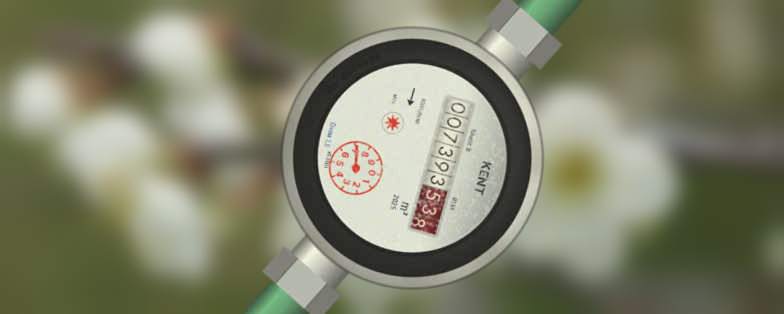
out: 7393.5377 m³
